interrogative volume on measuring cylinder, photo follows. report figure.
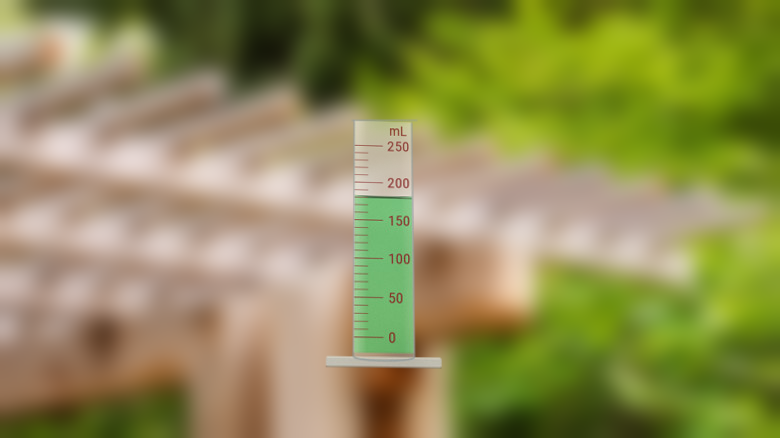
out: 180 mL
